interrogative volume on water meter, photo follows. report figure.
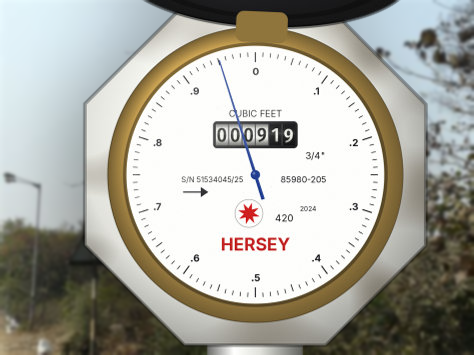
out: 918.95 ft³
